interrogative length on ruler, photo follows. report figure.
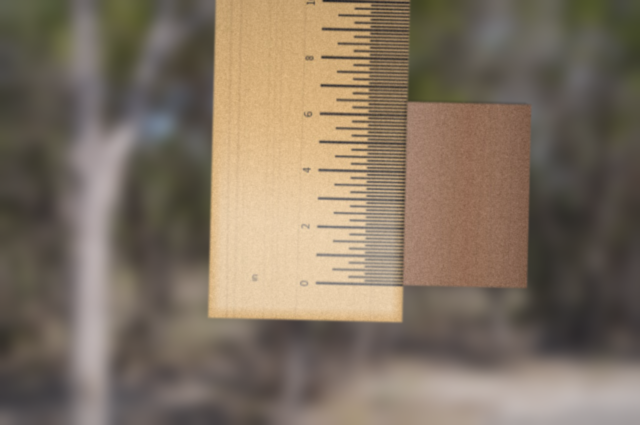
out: 6.5 in
